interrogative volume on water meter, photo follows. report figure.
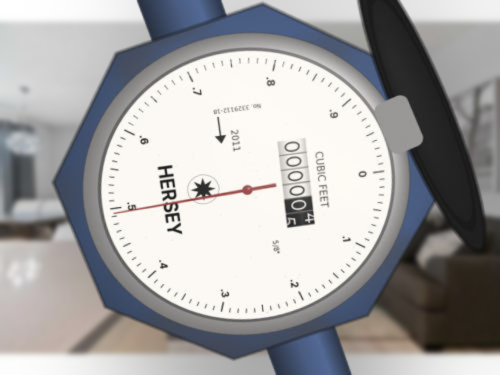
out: 4.49 ft³
